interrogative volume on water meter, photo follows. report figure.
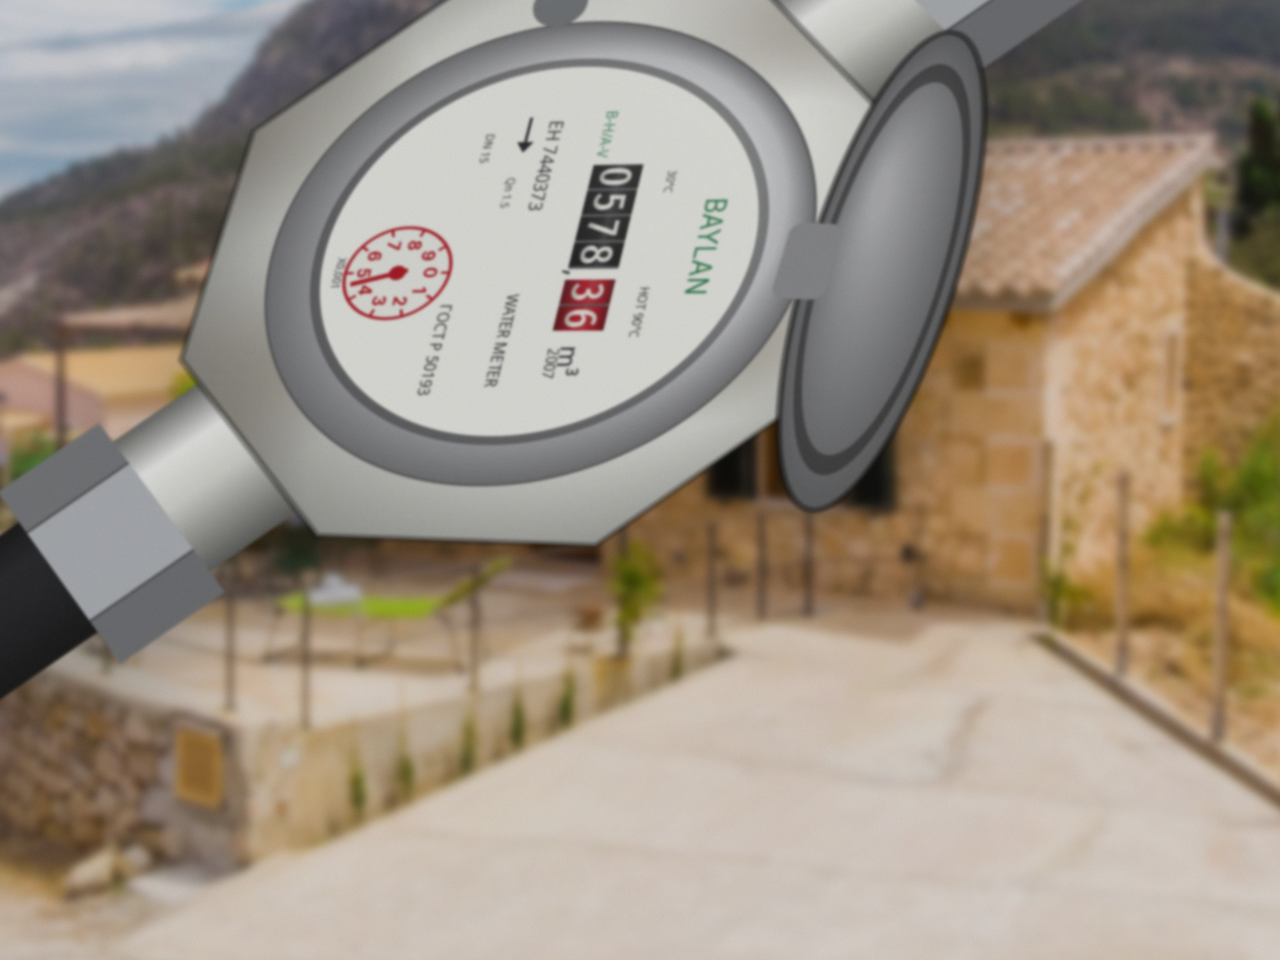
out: 578.364 m³
